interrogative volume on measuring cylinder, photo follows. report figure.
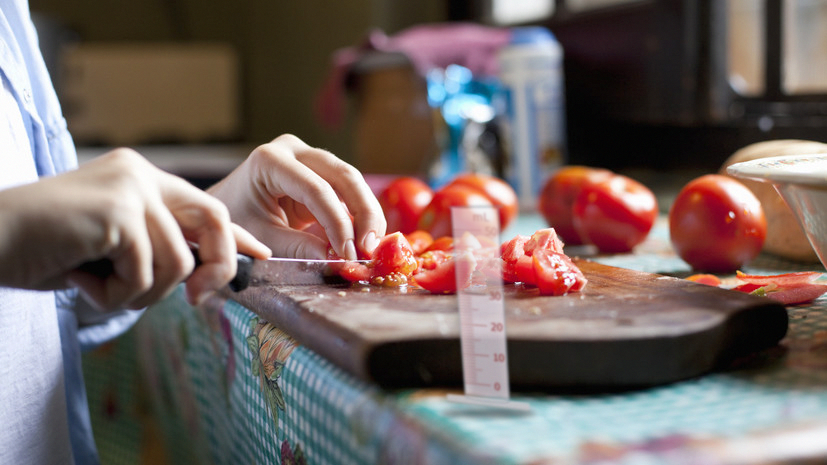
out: 30 mL
